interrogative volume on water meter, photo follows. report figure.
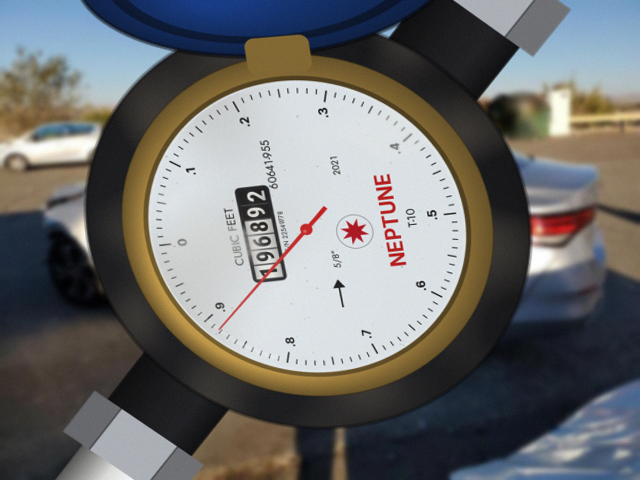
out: 196891.88 ft³
